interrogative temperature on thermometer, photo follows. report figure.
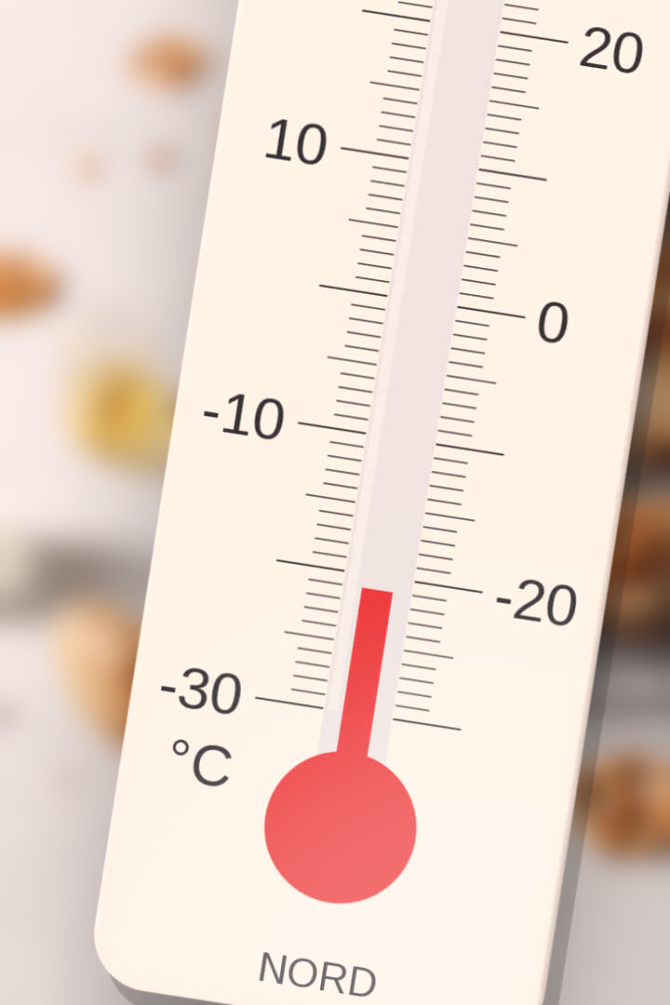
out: -21 °C
